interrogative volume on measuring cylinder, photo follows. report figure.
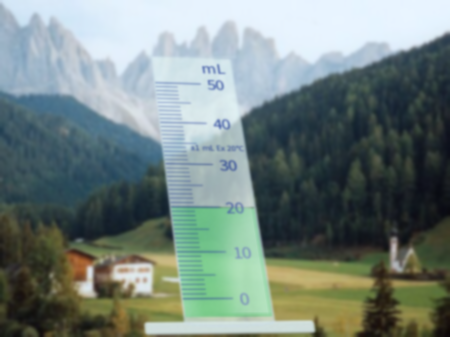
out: 20 mL
